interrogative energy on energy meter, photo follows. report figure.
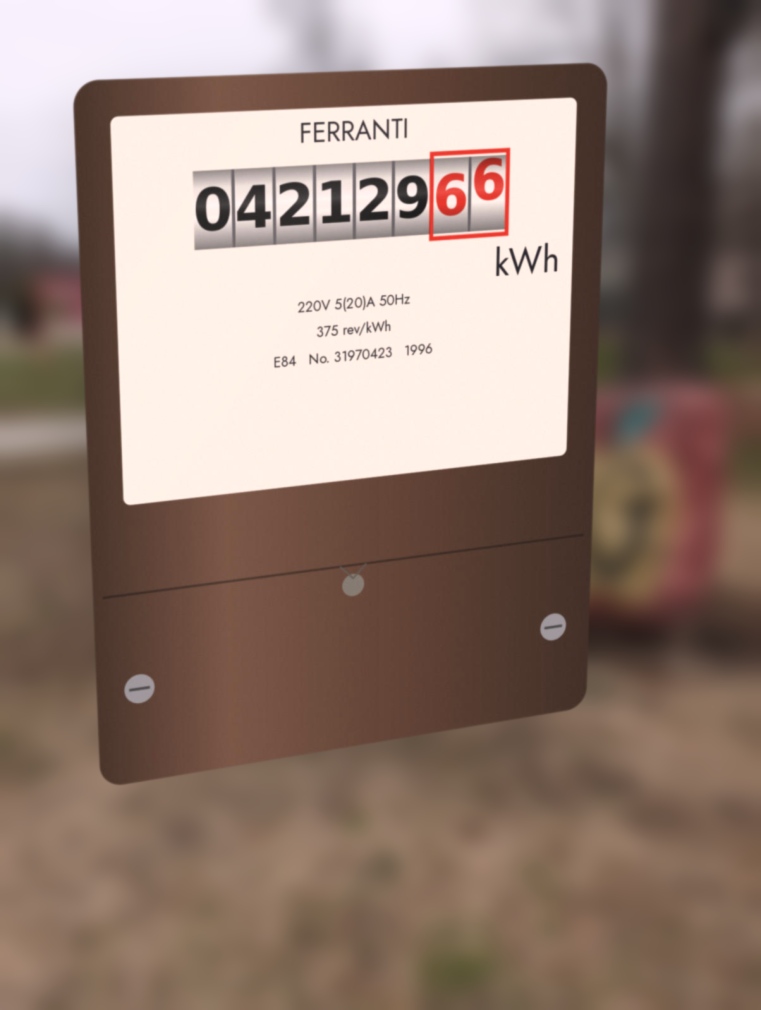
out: 42129.66 kWh
